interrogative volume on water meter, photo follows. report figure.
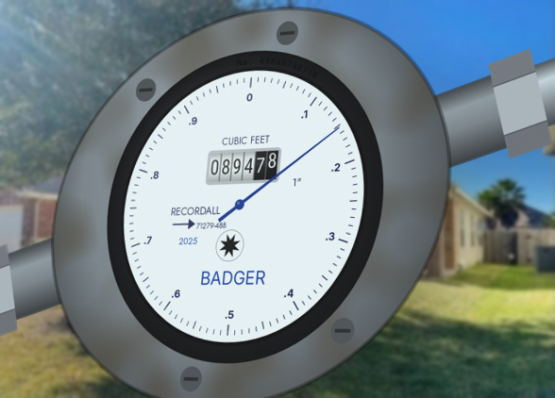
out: 89478.15 ft³
